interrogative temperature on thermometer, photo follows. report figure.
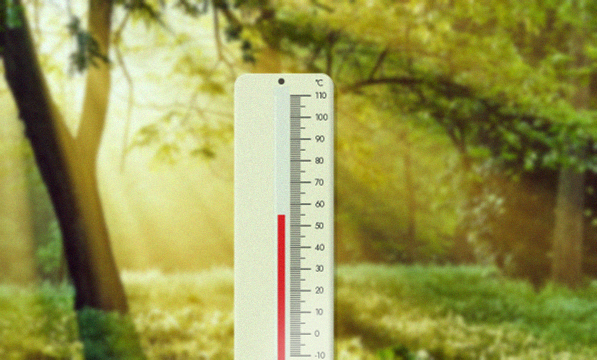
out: 55 °C
